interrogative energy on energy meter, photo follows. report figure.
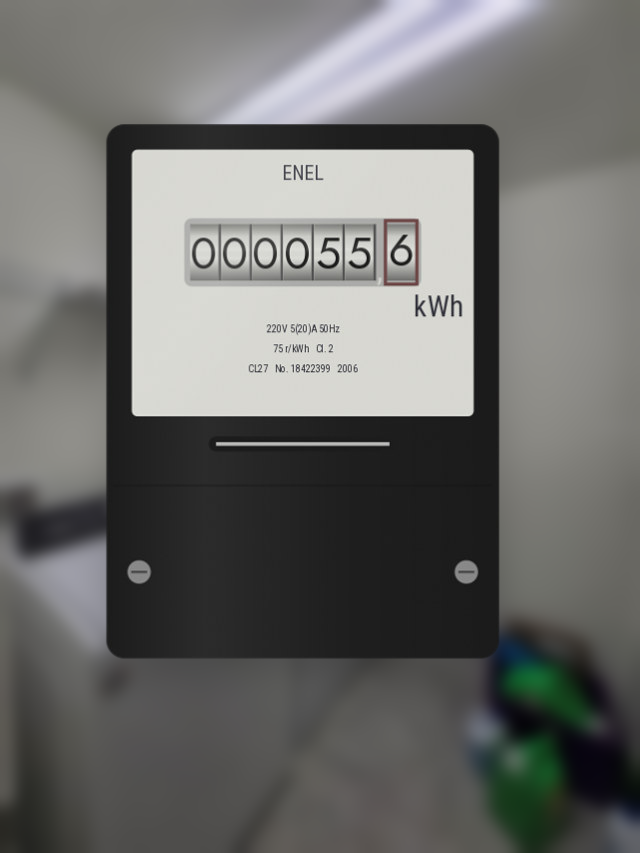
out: 55.6 kWh
